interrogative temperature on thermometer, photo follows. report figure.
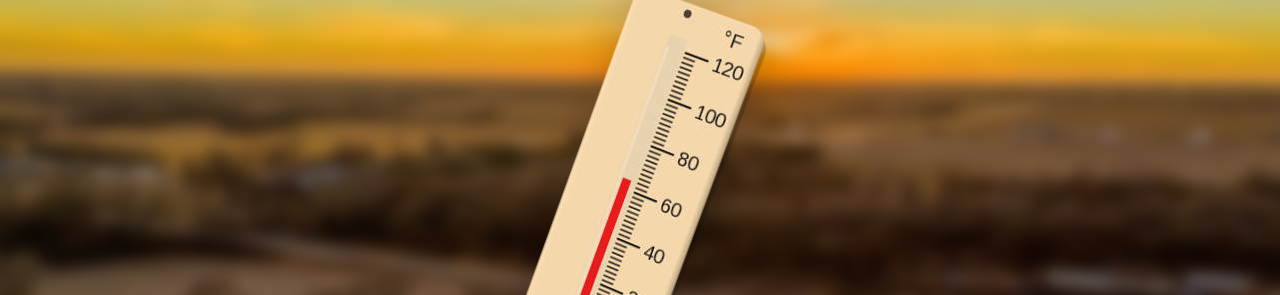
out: 64 °F
